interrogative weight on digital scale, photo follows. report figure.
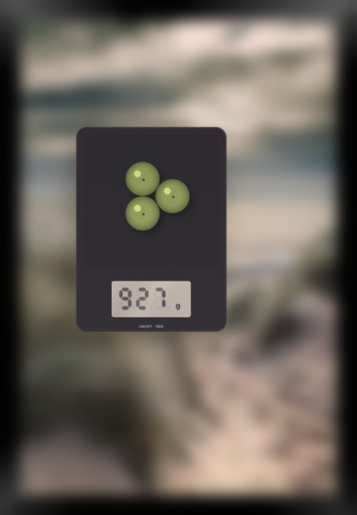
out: 927 g
